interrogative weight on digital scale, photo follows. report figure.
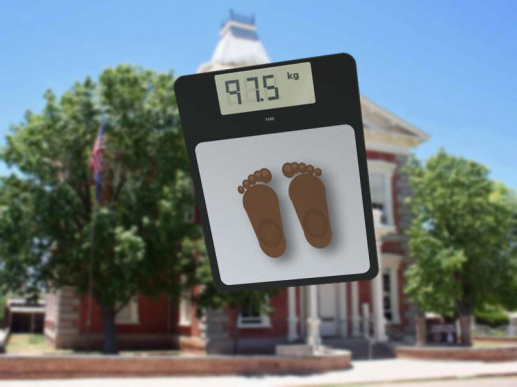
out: 97.5 kg
